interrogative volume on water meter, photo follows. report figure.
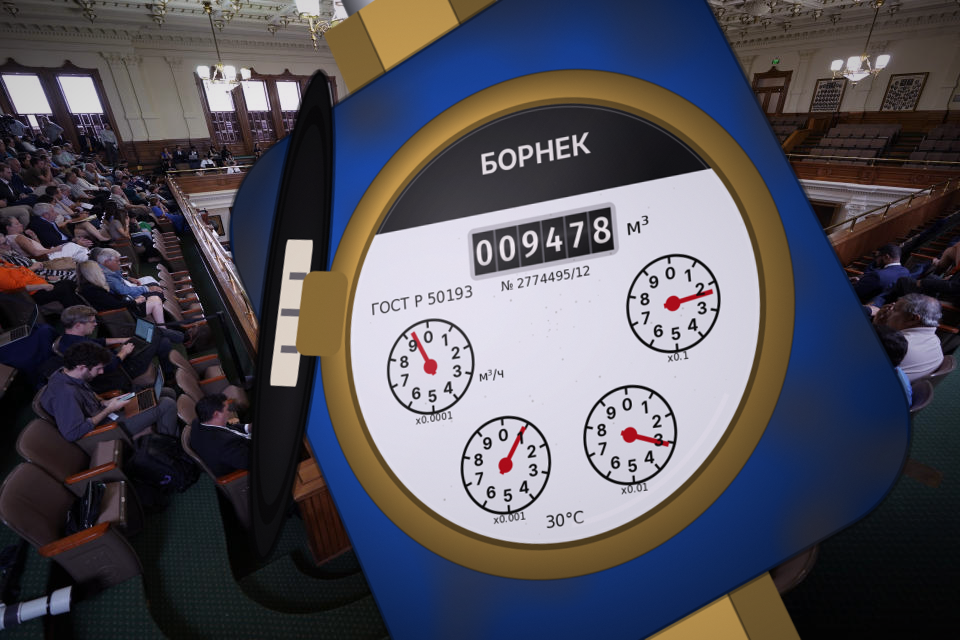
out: 9478.2309 m³
